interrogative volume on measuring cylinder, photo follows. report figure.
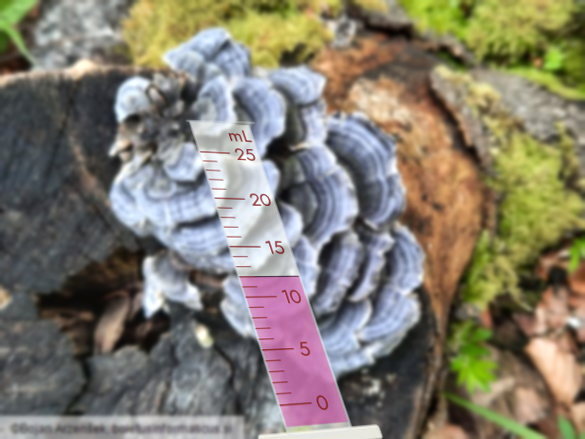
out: 12 mL
